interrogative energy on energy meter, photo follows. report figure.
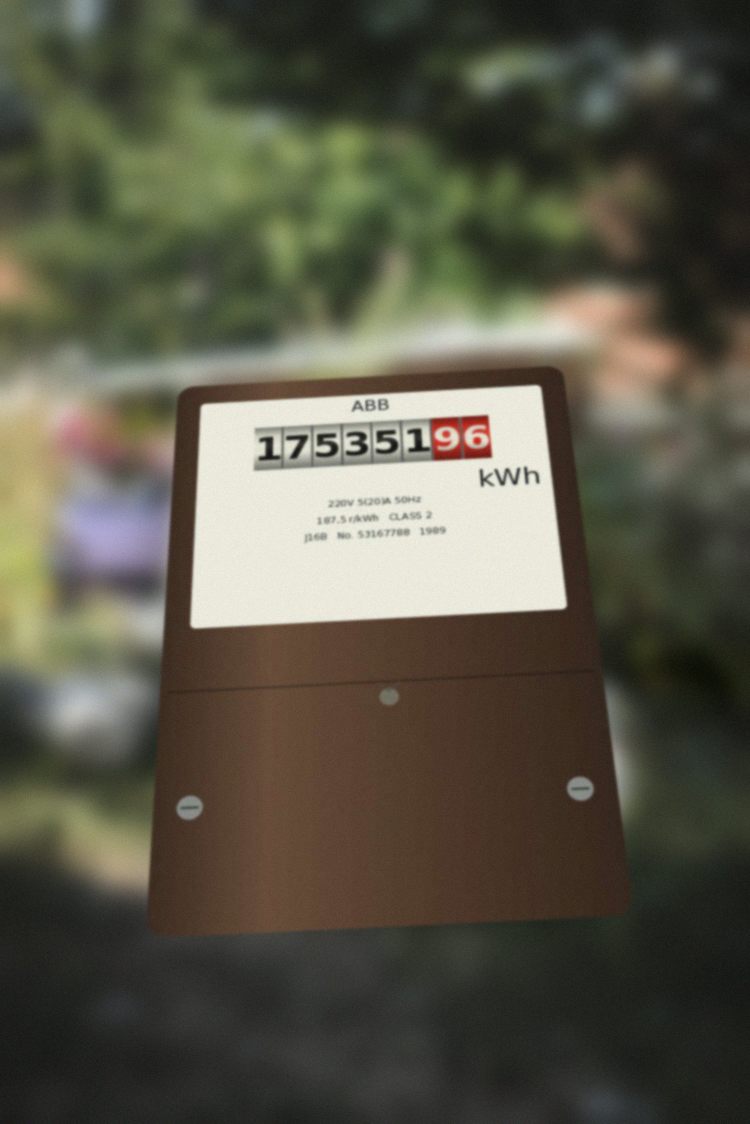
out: 175351.96 kWh
